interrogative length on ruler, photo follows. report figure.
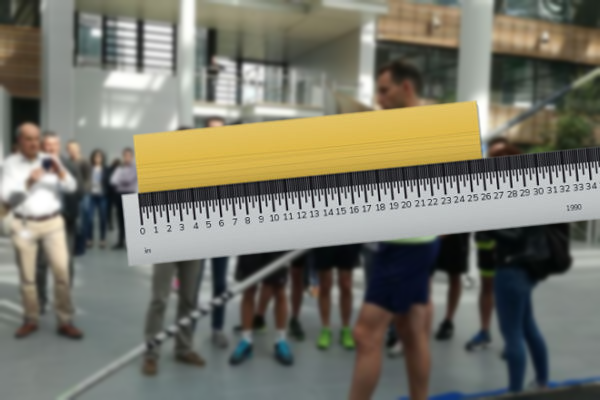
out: 26 in
